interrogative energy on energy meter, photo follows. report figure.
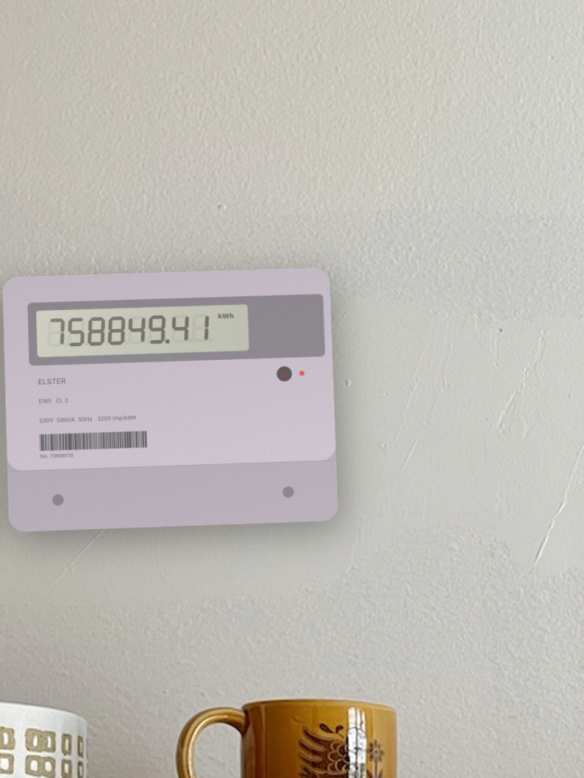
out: 758849.41 kWh
